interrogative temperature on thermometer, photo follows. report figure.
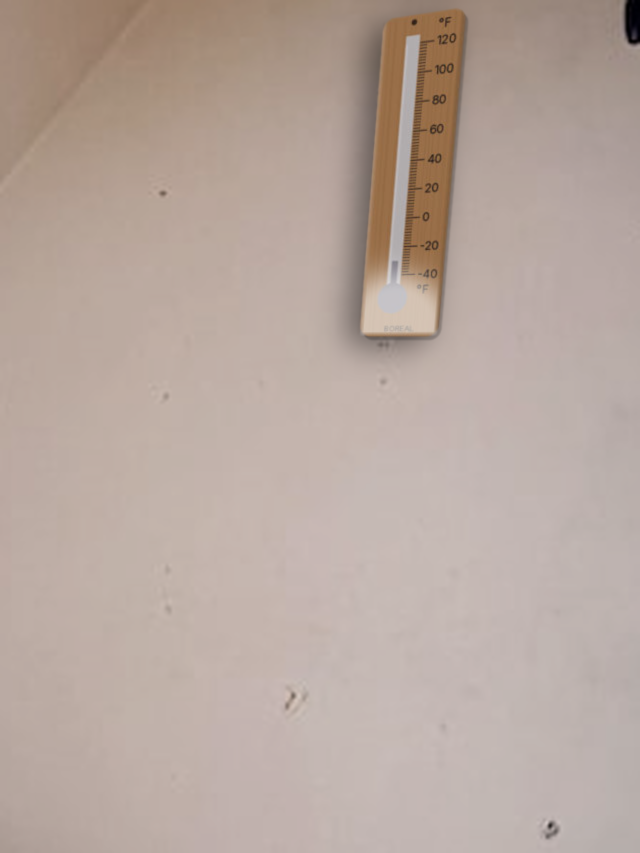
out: -30 °F
